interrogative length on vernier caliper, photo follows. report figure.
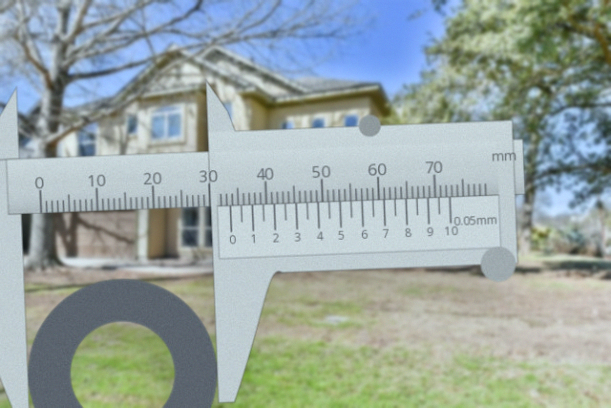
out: 33.6 mm
